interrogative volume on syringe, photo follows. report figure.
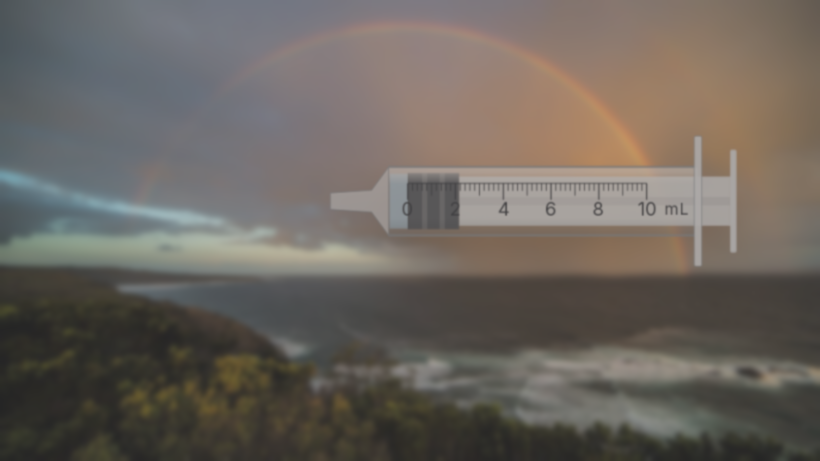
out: 0 mL
